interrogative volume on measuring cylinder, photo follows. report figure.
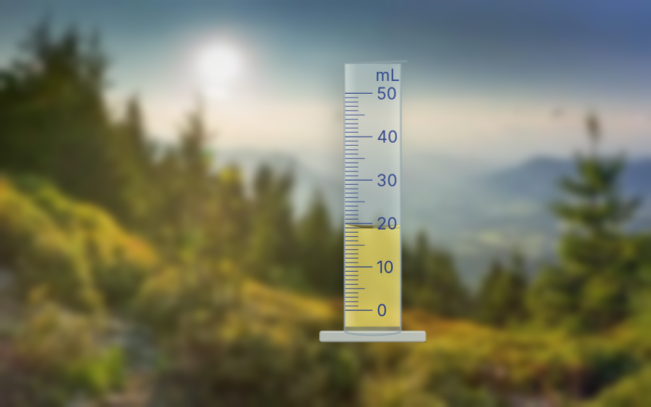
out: 19 mL
